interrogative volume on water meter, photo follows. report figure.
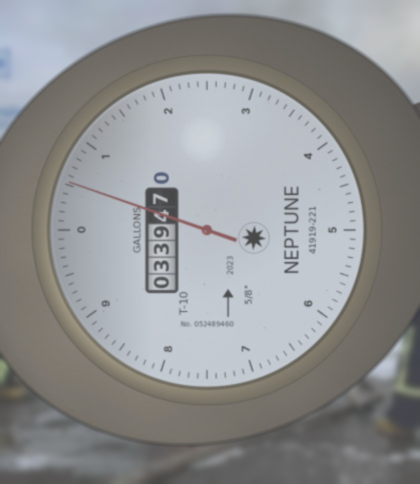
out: 339470.5 gal
